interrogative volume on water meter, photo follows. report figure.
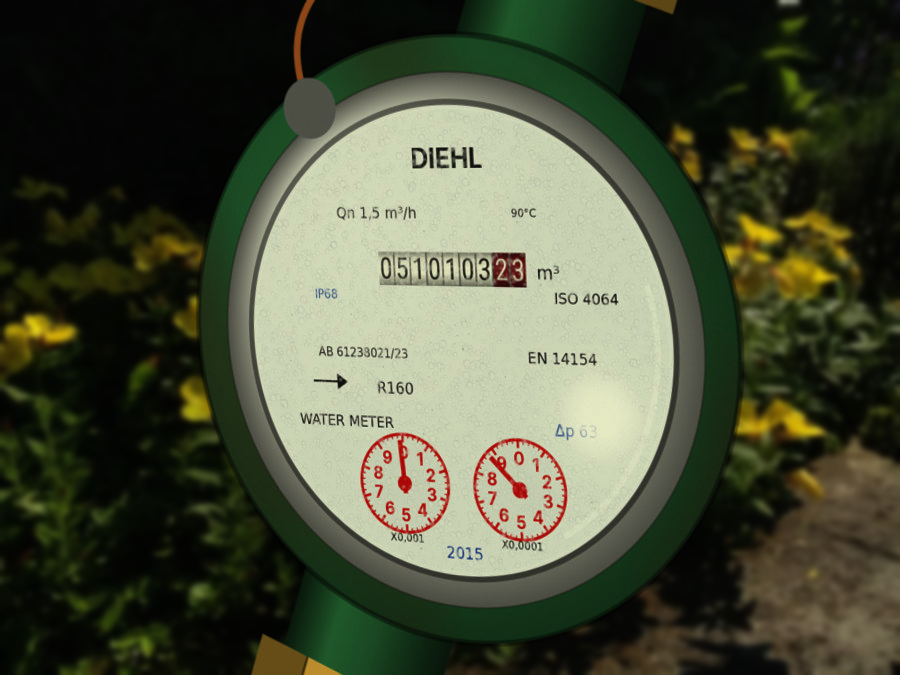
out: 510103.2298 m³
